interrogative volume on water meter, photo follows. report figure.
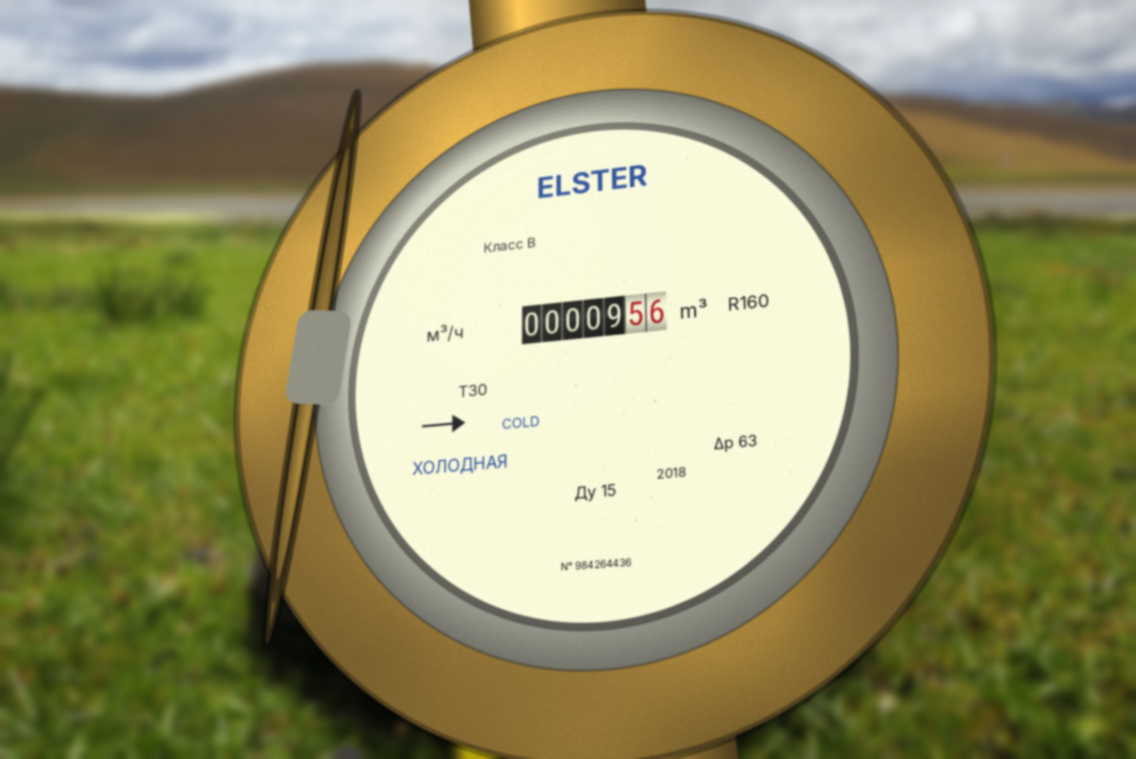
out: 9.56 m³
